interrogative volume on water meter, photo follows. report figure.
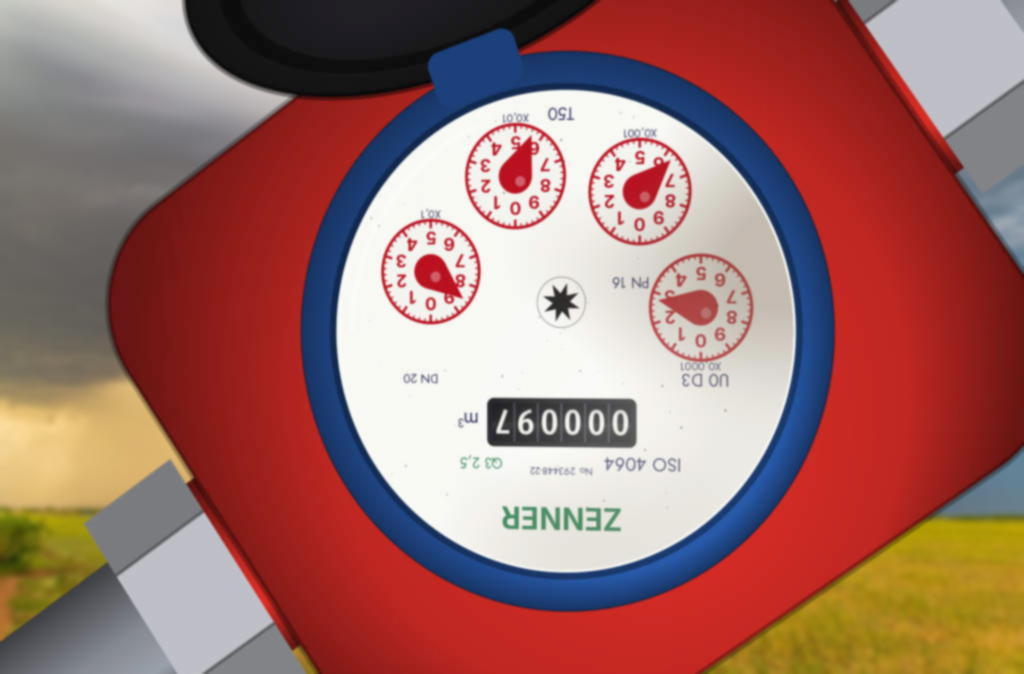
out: 97.8562 m³
